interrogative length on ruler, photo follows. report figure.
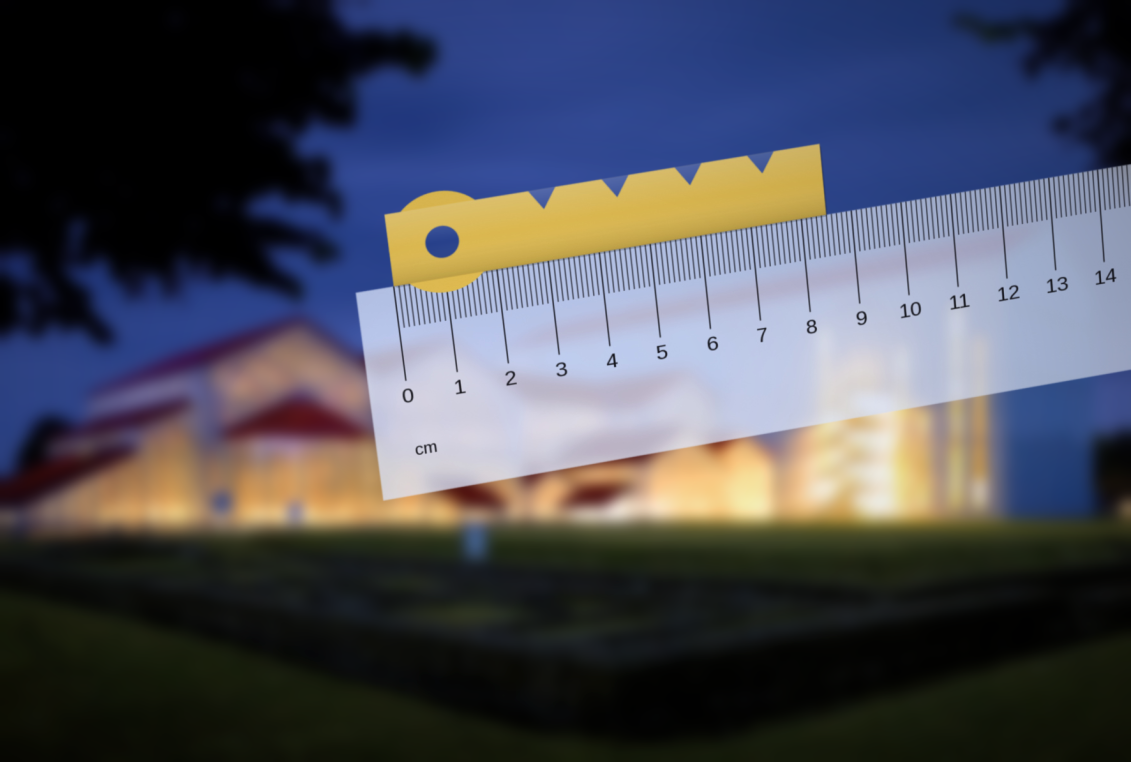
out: 8.5 cm
